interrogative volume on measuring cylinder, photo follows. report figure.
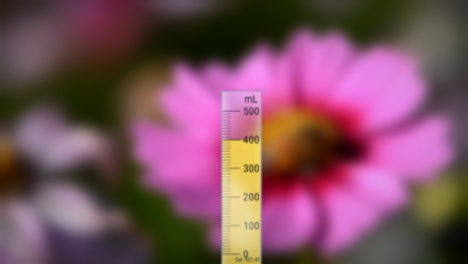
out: 400 mL
